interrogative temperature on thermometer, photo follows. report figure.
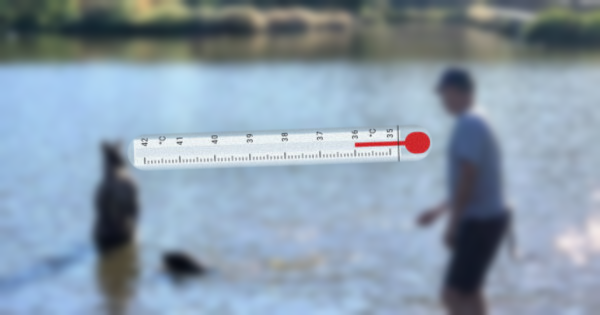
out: 36 °C
